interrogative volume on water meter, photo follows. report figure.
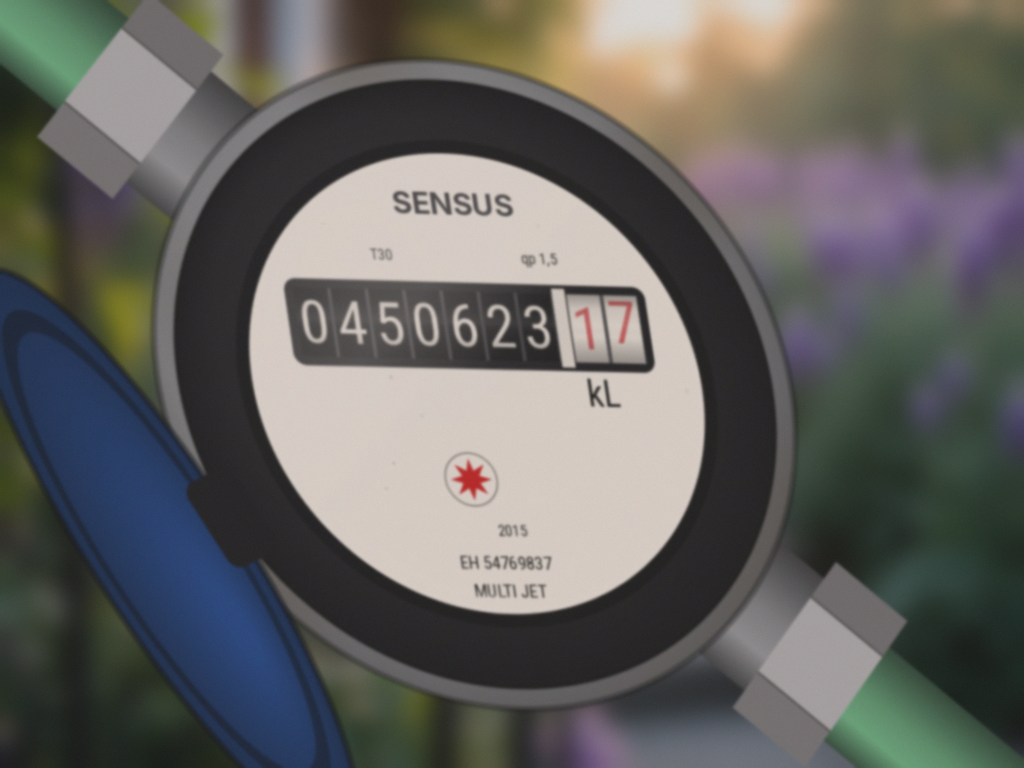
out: 450623.17 kL
